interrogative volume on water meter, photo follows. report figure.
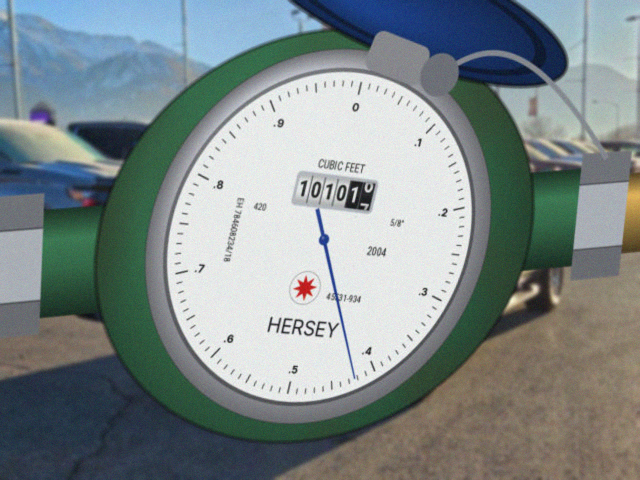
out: 101016.42 ft³
